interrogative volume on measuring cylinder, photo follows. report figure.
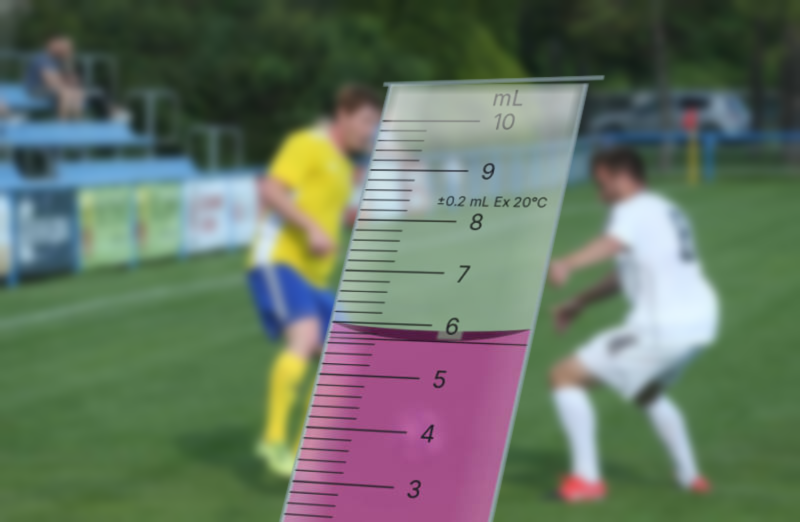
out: 5.7 mL
